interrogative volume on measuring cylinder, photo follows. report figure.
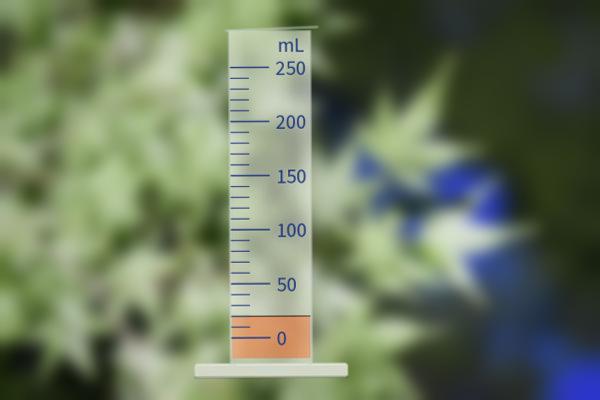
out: 20 mL
